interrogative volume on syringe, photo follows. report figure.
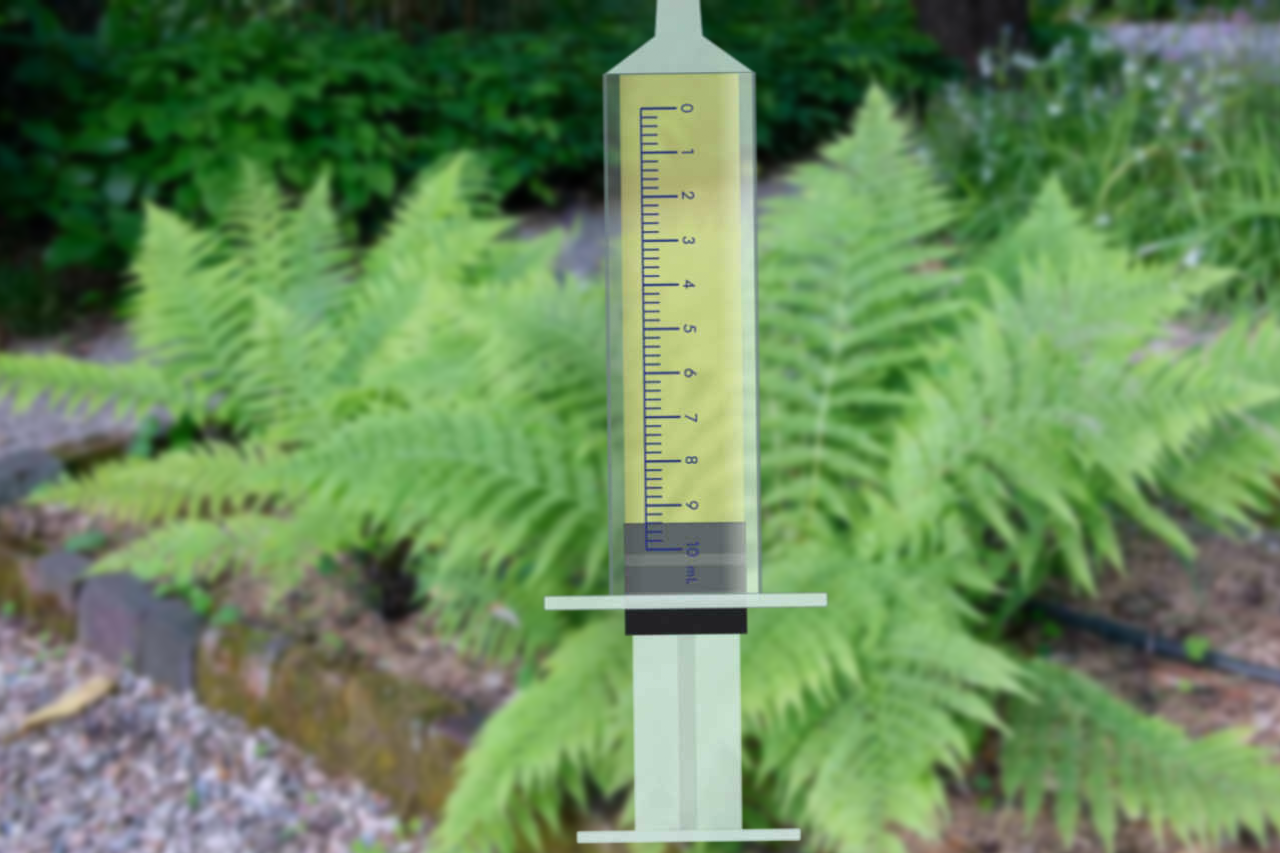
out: 9.4 mL
